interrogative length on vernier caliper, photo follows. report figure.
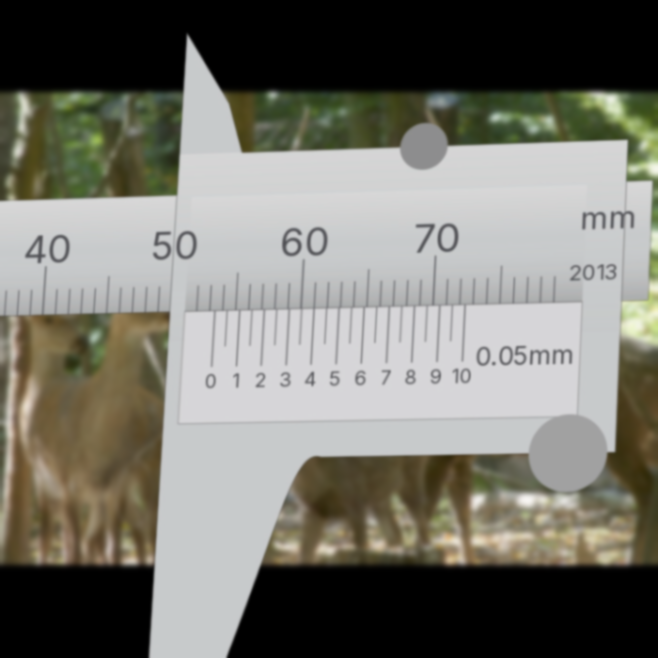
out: 53.4 mm
